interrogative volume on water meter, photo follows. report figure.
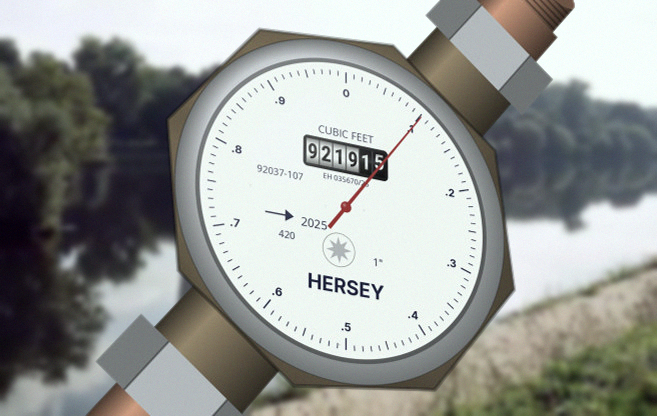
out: 921915.10 ft³
